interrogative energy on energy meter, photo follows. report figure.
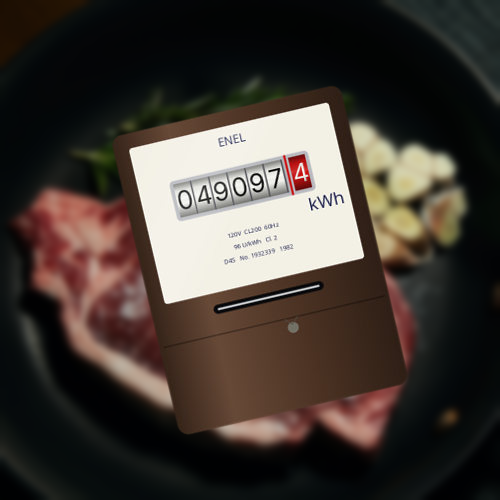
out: 49097.4 kWh
